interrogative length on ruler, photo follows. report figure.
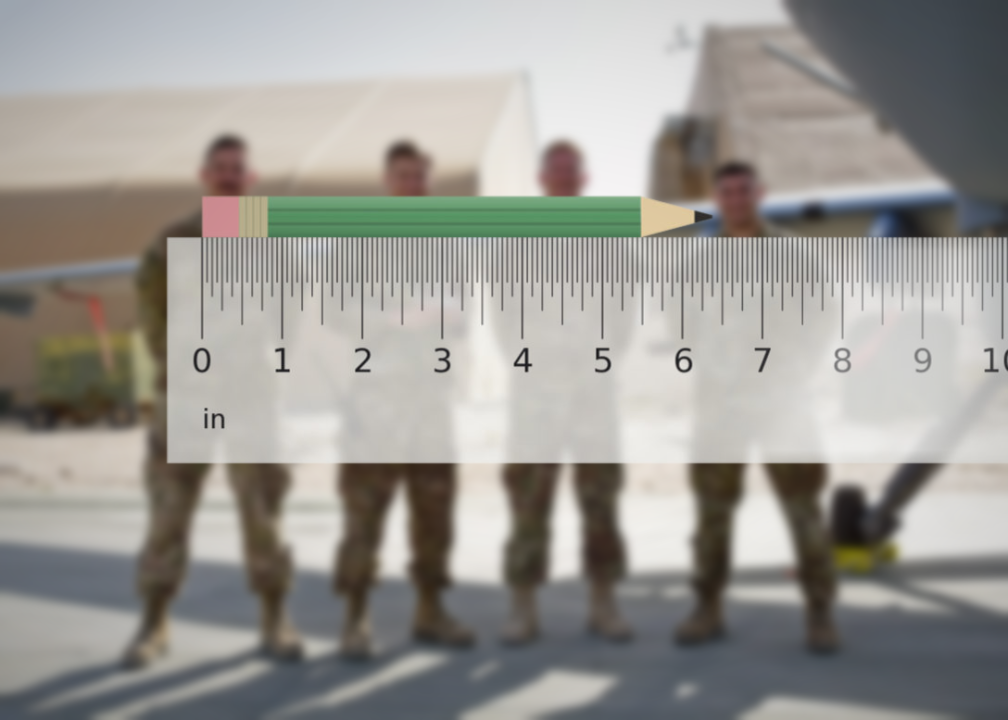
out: 6.375 in
